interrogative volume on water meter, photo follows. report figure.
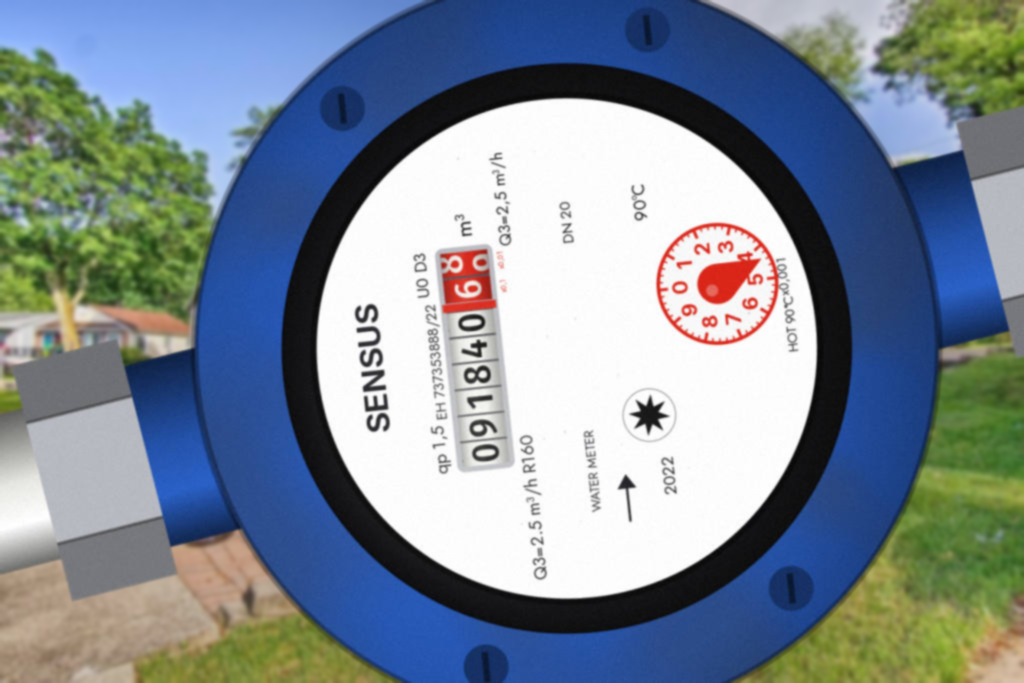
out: 91840.684 m³
